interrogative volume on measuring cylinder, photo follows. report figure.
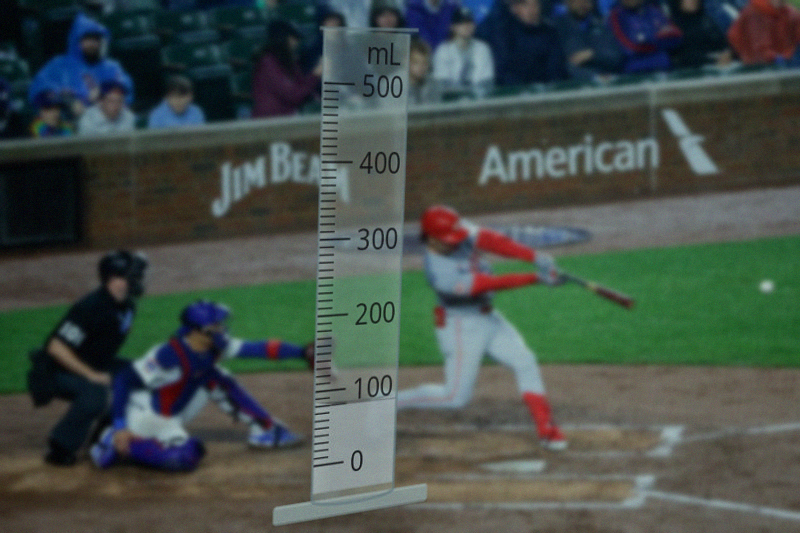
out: 80 mL
